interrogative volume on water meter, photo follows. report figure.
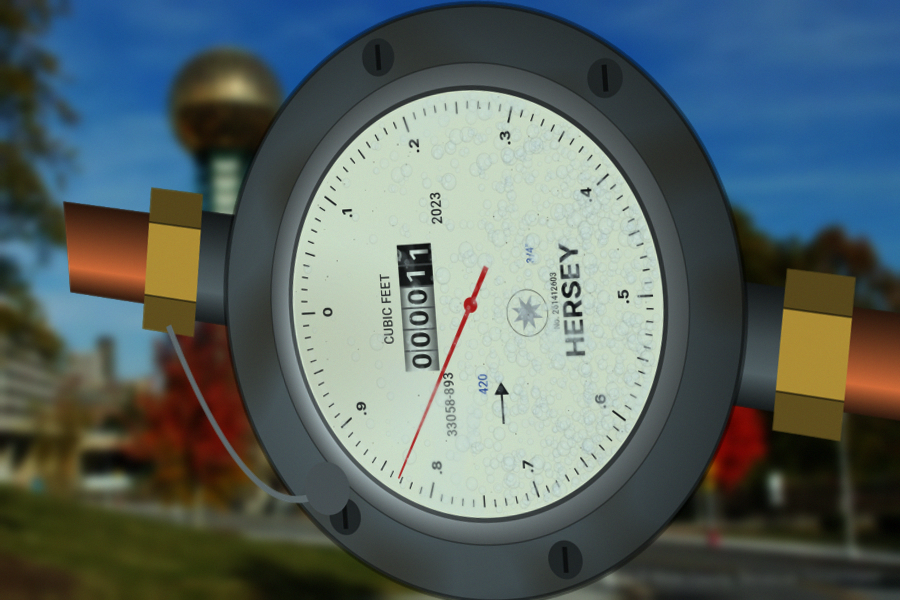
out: 10.83 ft³
